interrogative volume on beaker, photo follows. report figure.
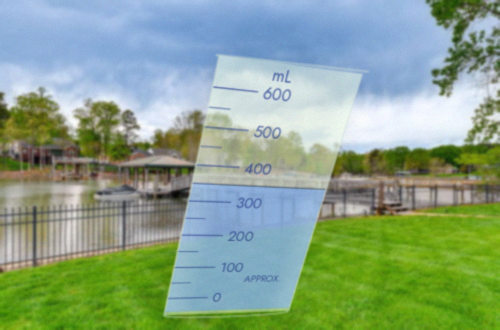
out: 350 mL
